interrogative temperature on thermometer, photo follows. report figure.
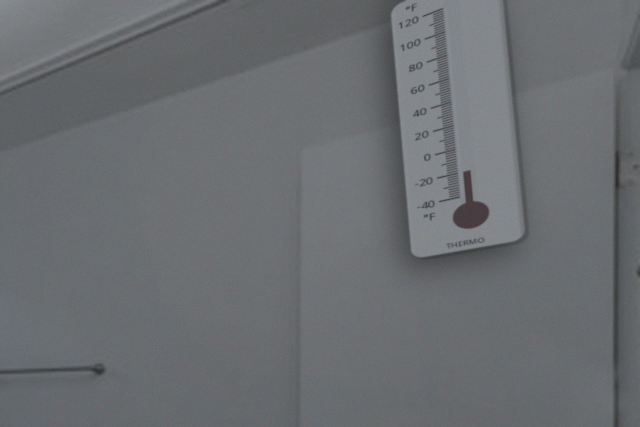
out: -20 °F
